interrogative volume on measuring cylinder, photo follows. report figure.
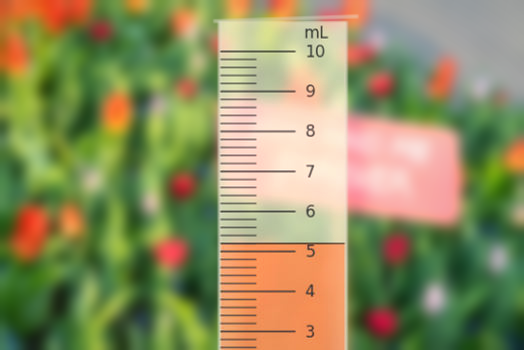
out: 5.2 mL
